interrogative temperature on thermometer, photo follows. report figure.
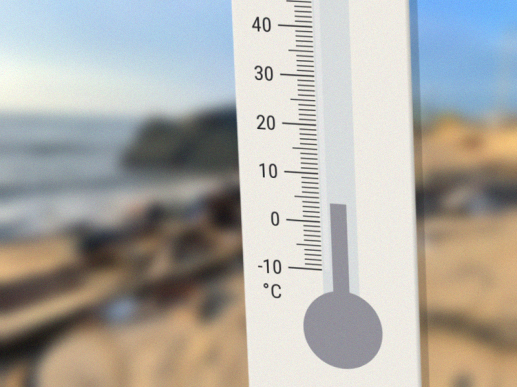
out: 4 °C
